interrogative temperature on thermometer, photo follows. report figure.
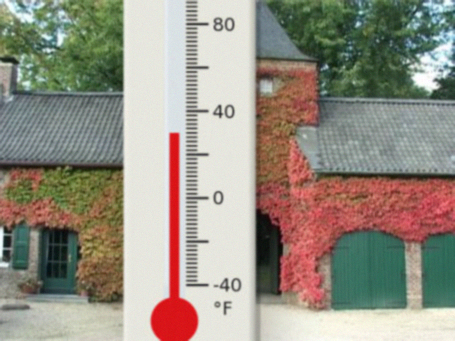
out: 30 °F
